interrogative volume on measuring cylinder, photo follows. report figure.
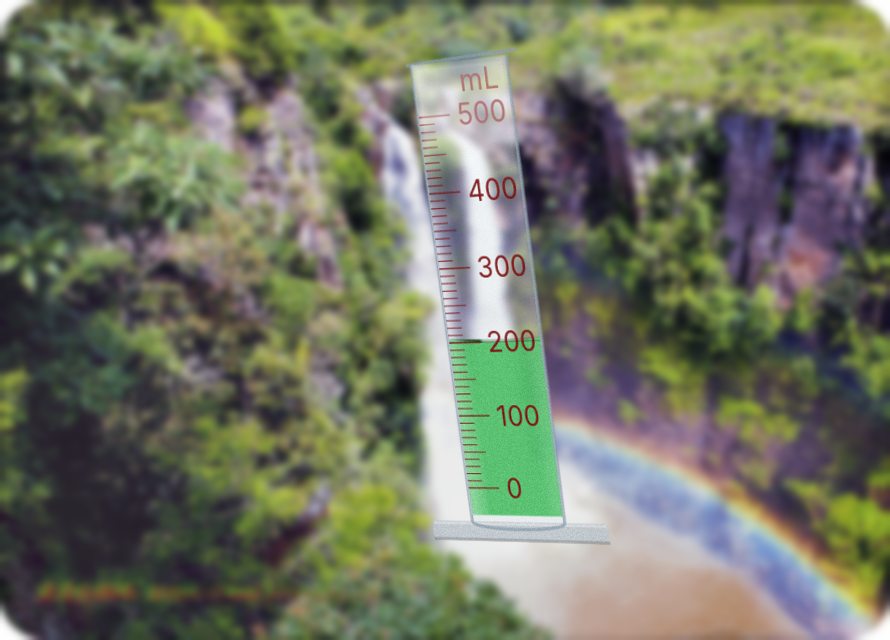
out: 200 mL
